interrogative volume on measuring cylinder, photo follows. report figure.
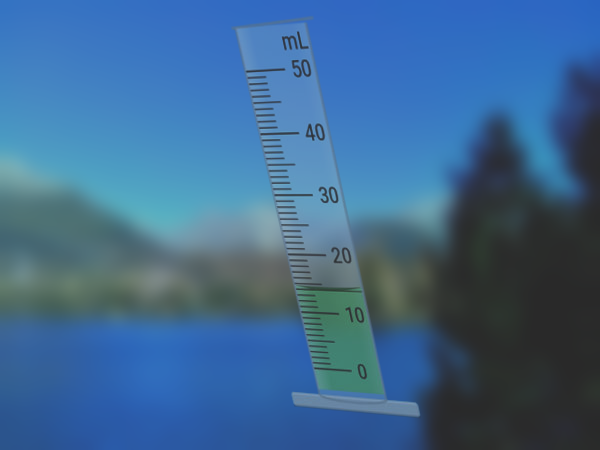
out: 14 mL
